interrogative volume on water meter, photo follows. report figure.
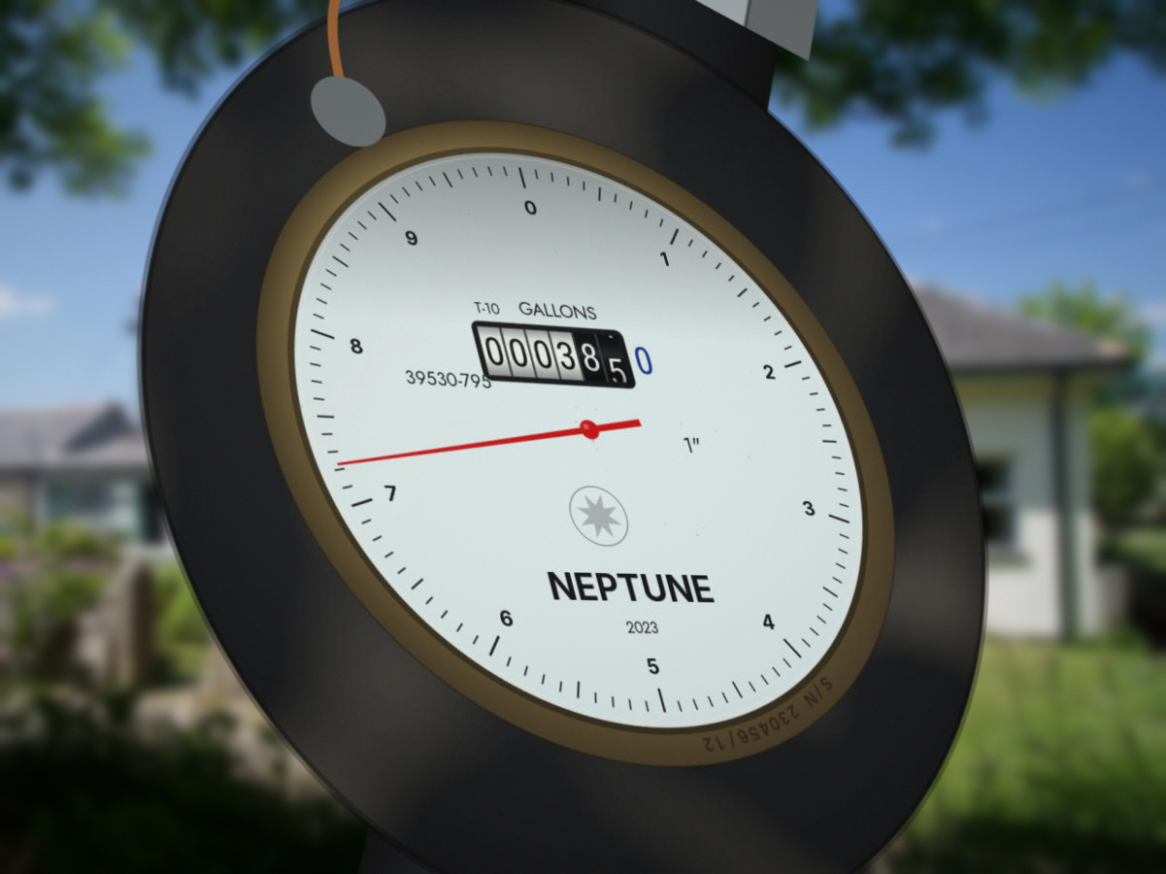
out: 3847.2 gal
